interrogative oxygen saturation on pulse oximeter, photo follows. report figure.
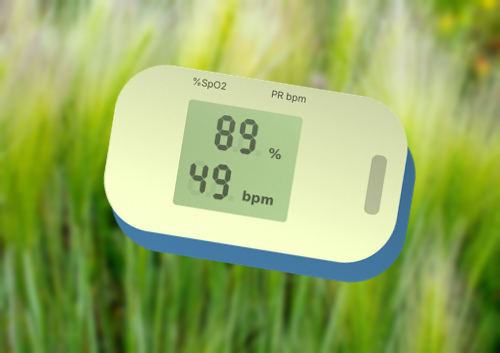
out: 89 %
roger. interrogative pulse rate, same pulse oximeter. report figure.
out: 49 bpm
